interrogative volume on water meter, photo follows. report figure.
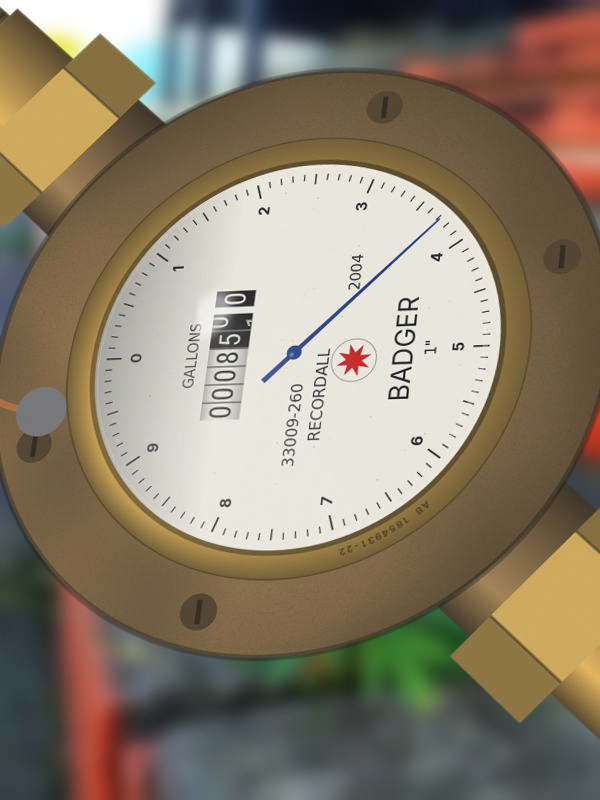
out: 8503.7 gal
